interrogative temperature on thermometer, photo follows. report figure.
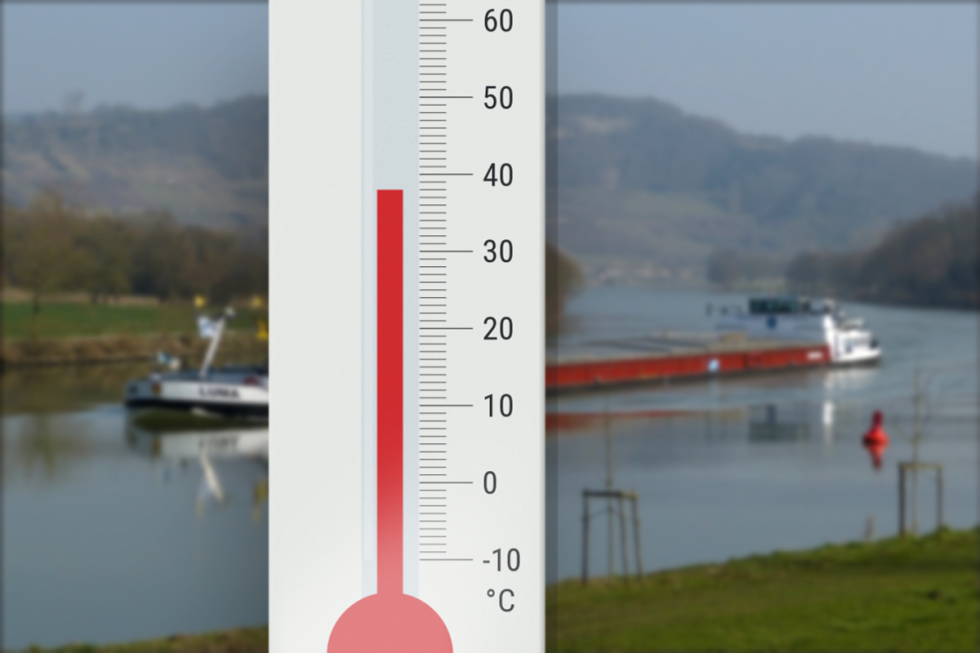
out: 38 °C
